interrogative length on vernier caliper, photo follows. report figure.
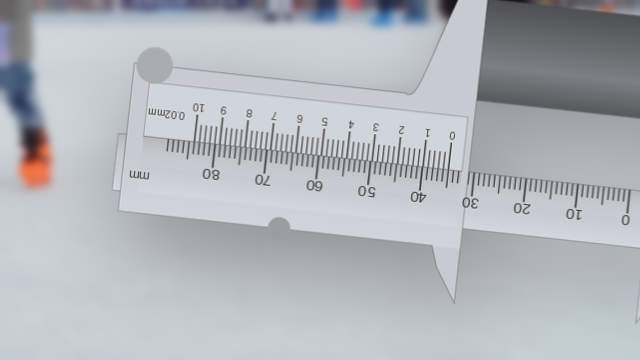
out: 35.0 mm
